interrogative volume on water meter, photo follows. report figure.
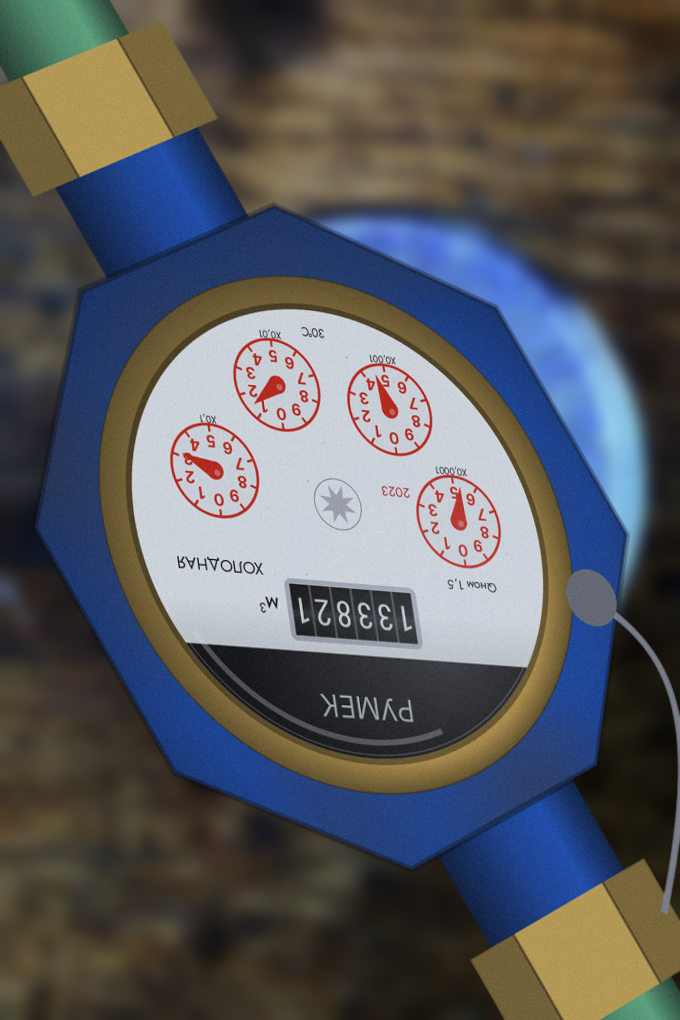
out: 133821.3145 m³
